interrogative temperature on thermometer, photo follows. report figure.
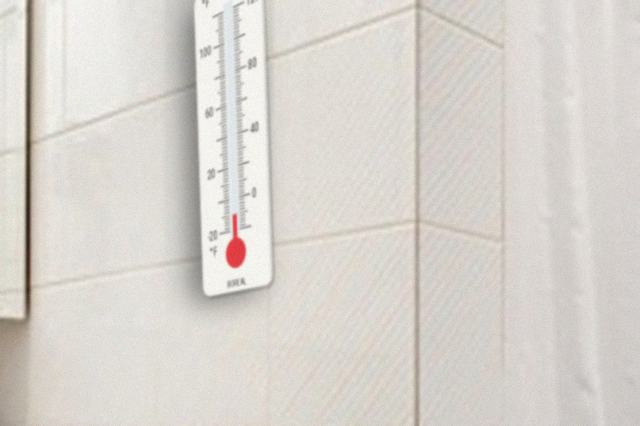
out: -10 °F
